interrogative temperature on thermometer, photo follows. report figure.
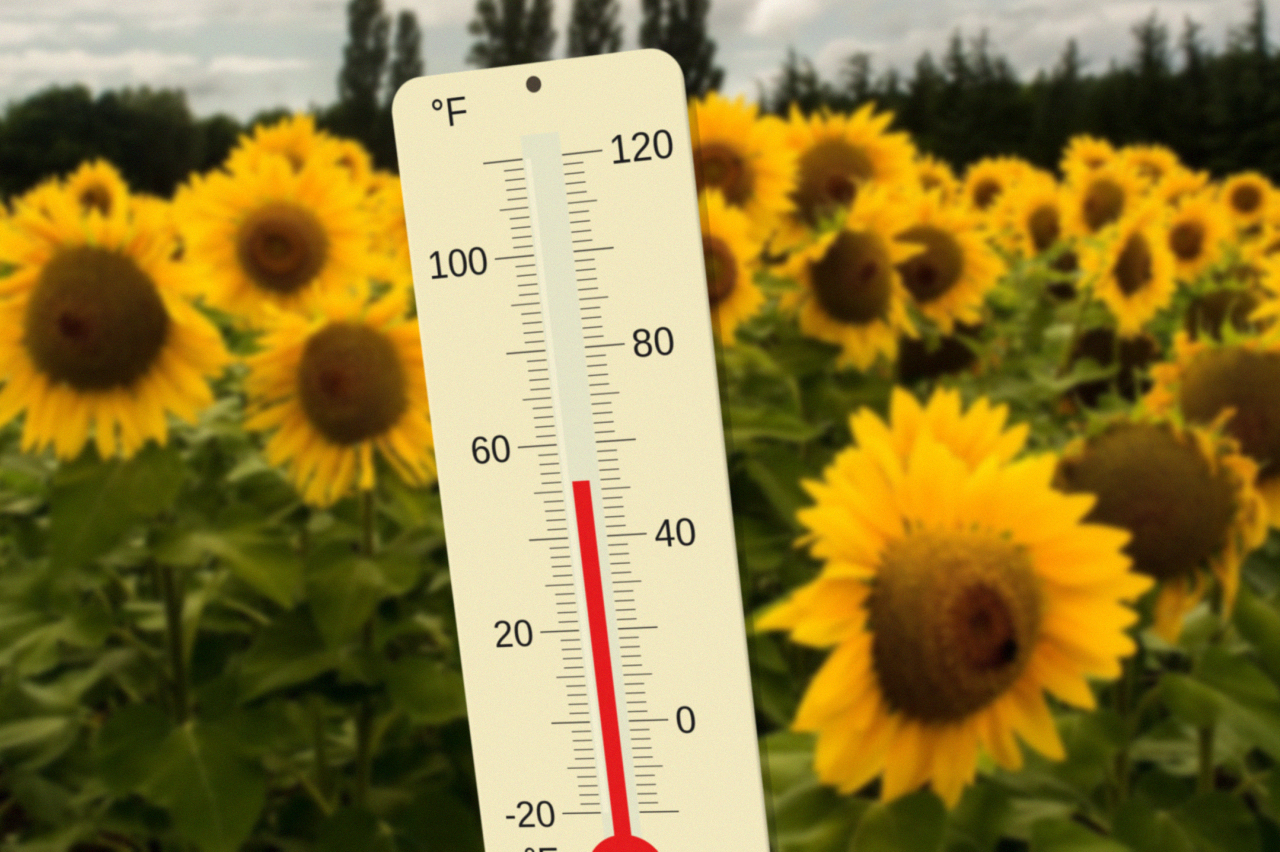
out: 52 °F
